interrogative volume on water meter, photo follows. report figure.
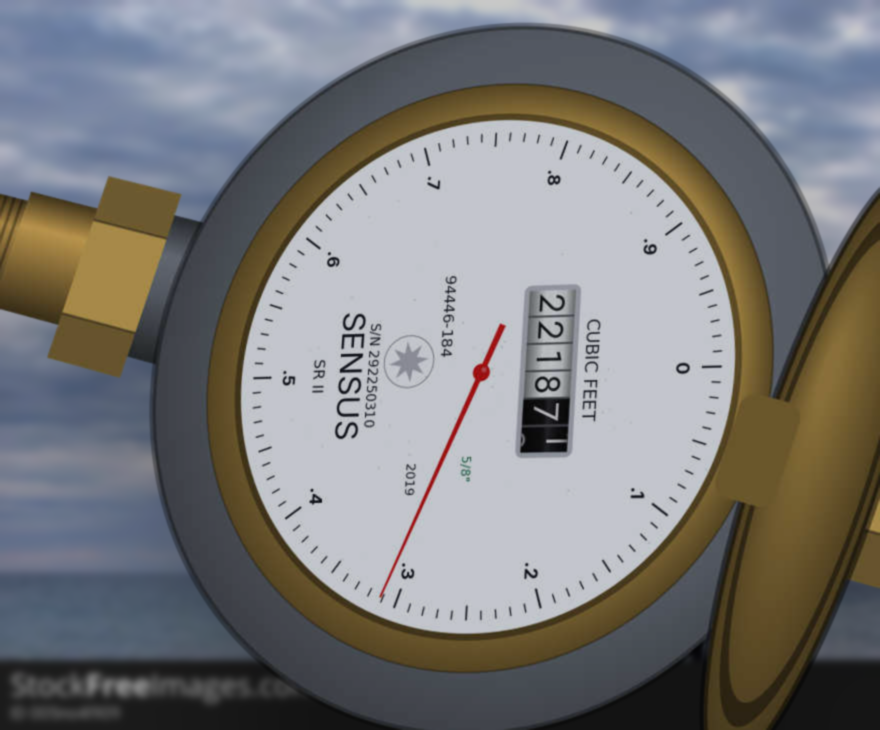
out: 221871.31 ft³
